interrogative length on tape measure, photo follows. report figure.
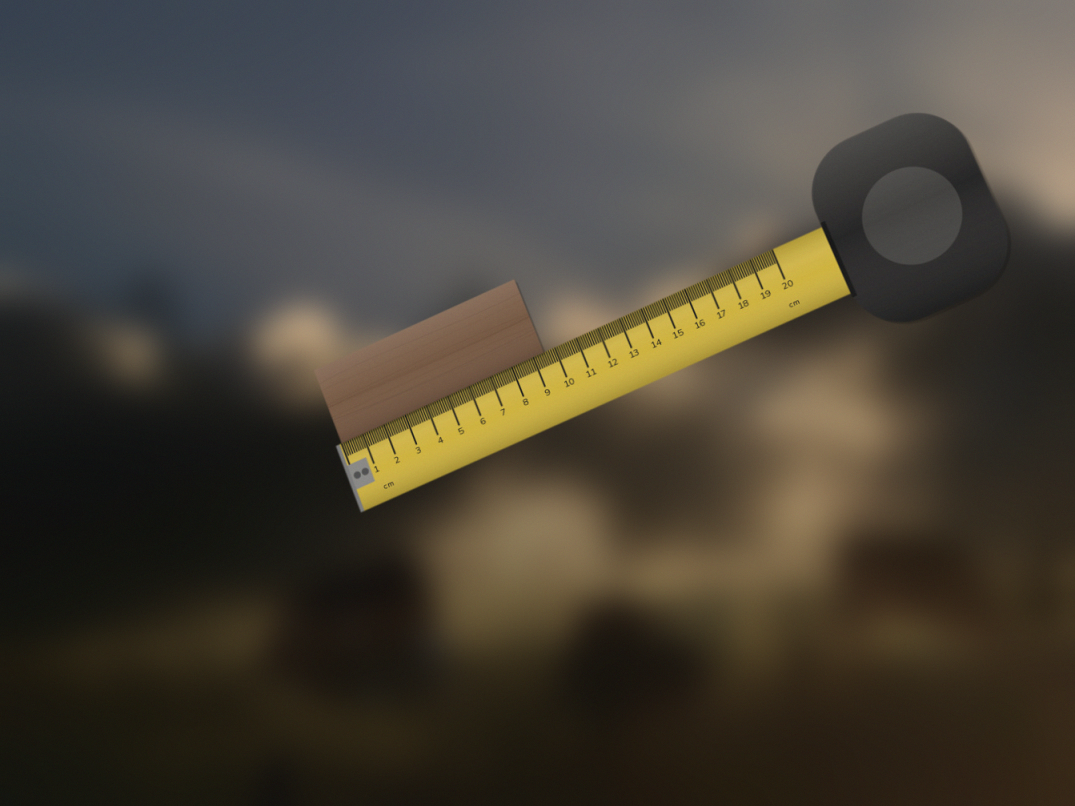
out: 9.5 cm
